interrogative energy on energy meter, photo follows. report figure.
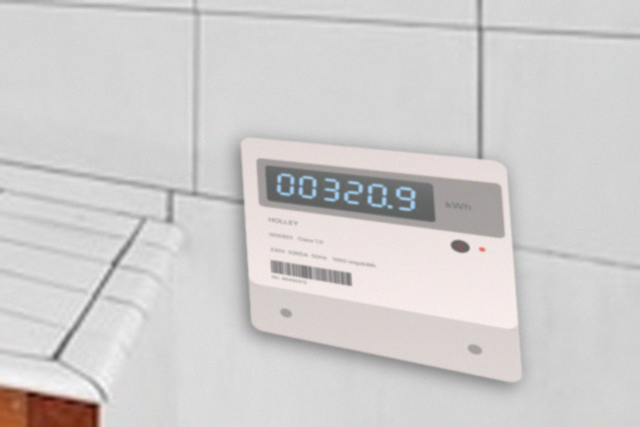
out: 320.9 kWh
